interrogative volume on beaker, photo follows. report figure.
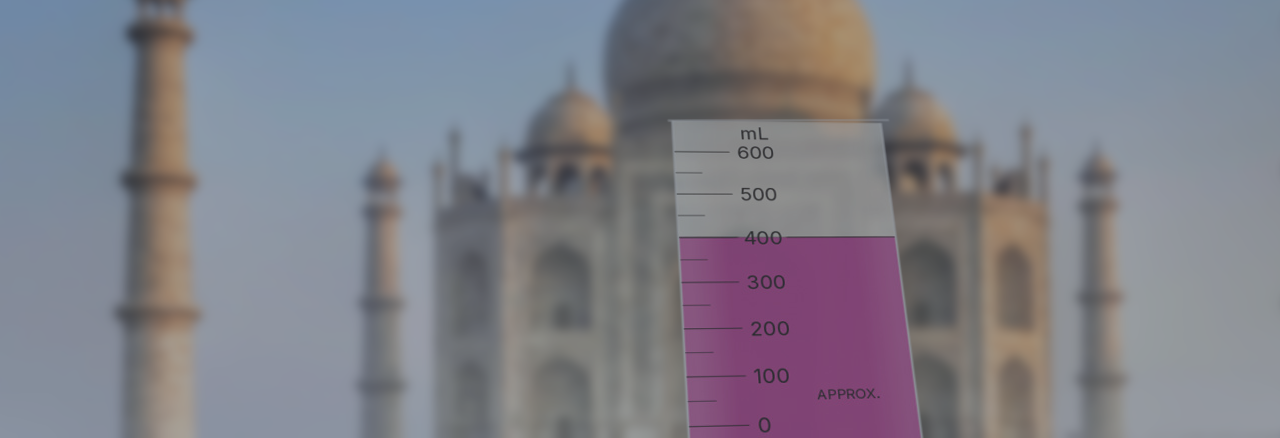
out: 400 mL
